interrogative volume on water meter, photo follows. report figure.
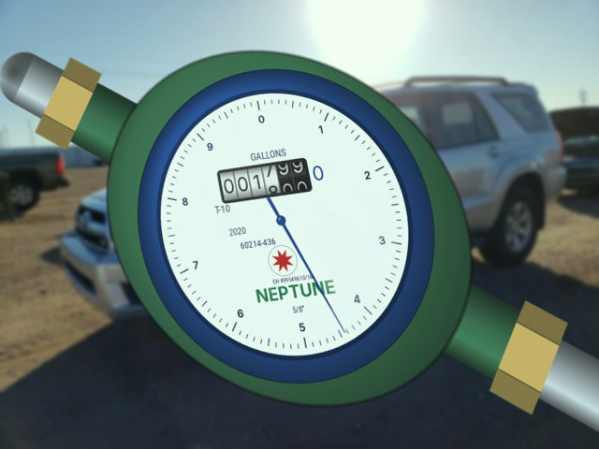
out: 17994.4 gal
